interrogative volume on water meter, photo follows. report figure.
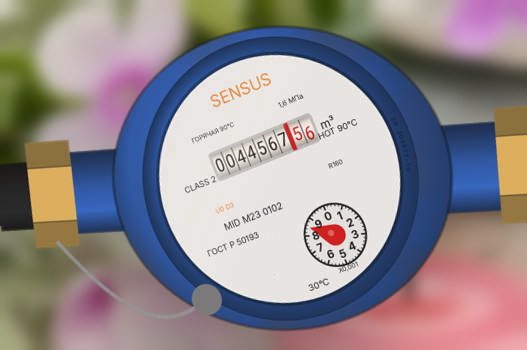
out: 44567.558 m³
